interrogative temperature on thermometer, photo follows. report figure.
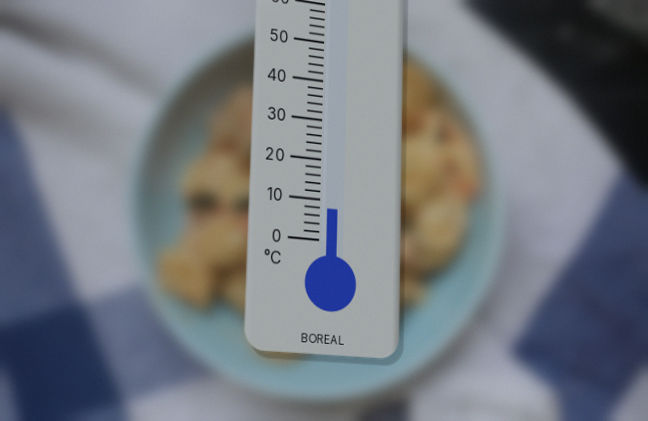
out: 8 °C
